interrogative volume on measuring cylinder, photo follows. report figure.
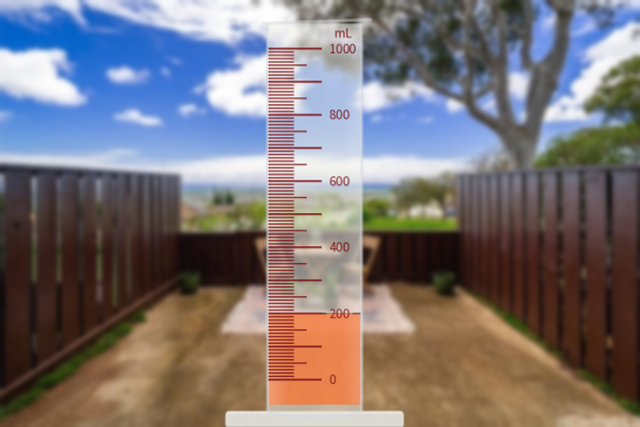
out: 200 mL
